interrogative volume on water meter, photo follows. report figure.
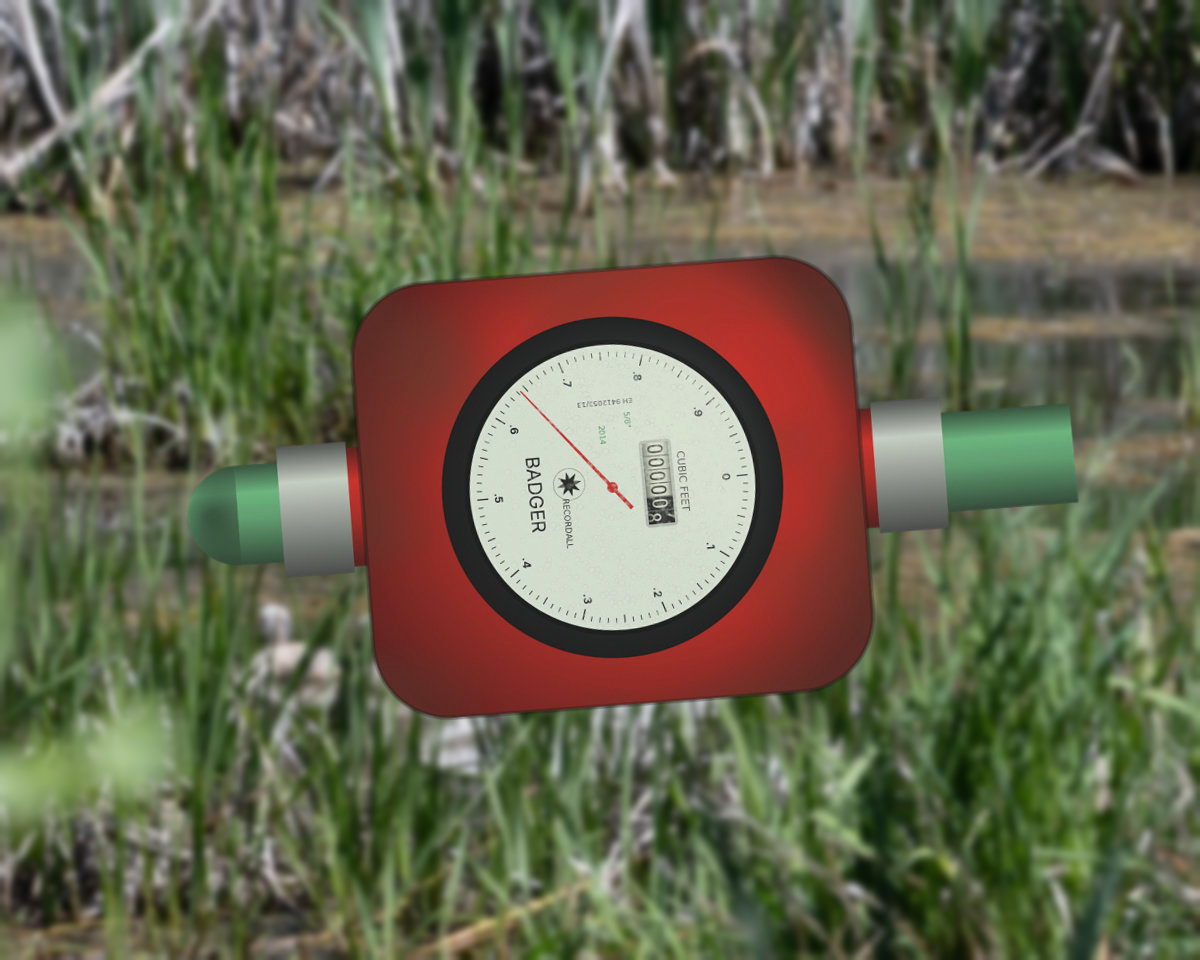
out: 7.64 ft³
